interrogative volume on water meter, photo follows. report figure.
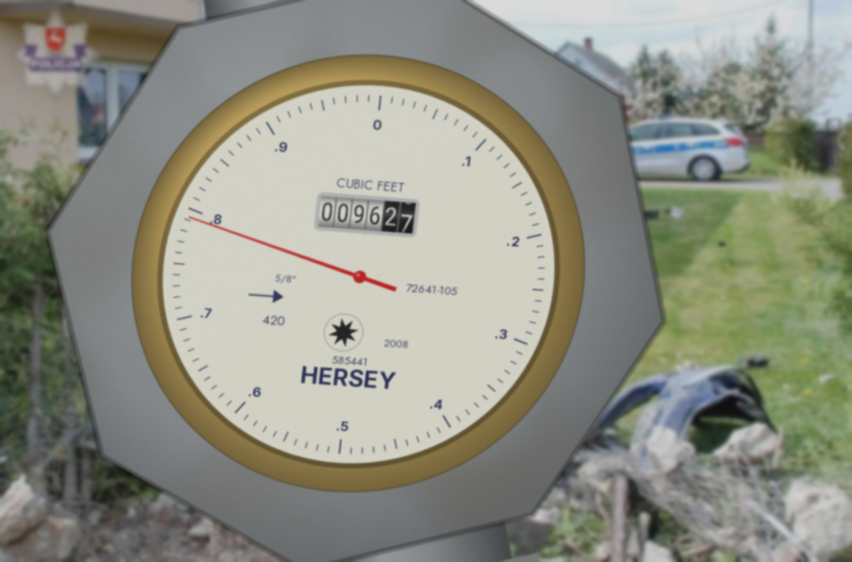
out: 9626.79 ft³
